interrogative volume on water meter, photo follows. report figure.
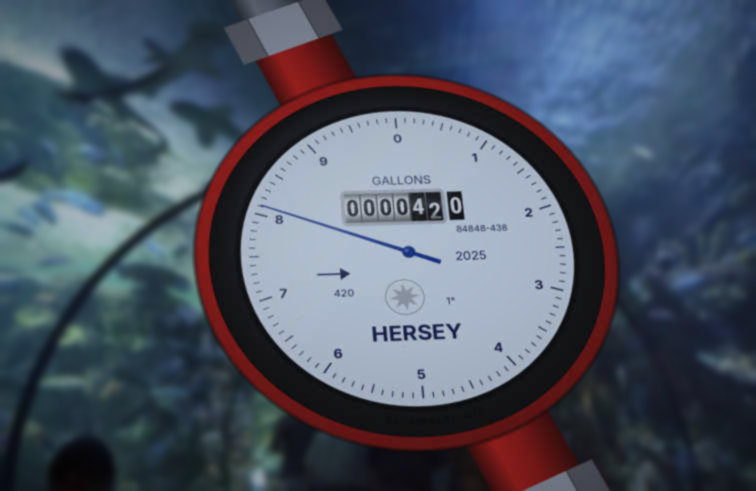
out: 418.1 gal
